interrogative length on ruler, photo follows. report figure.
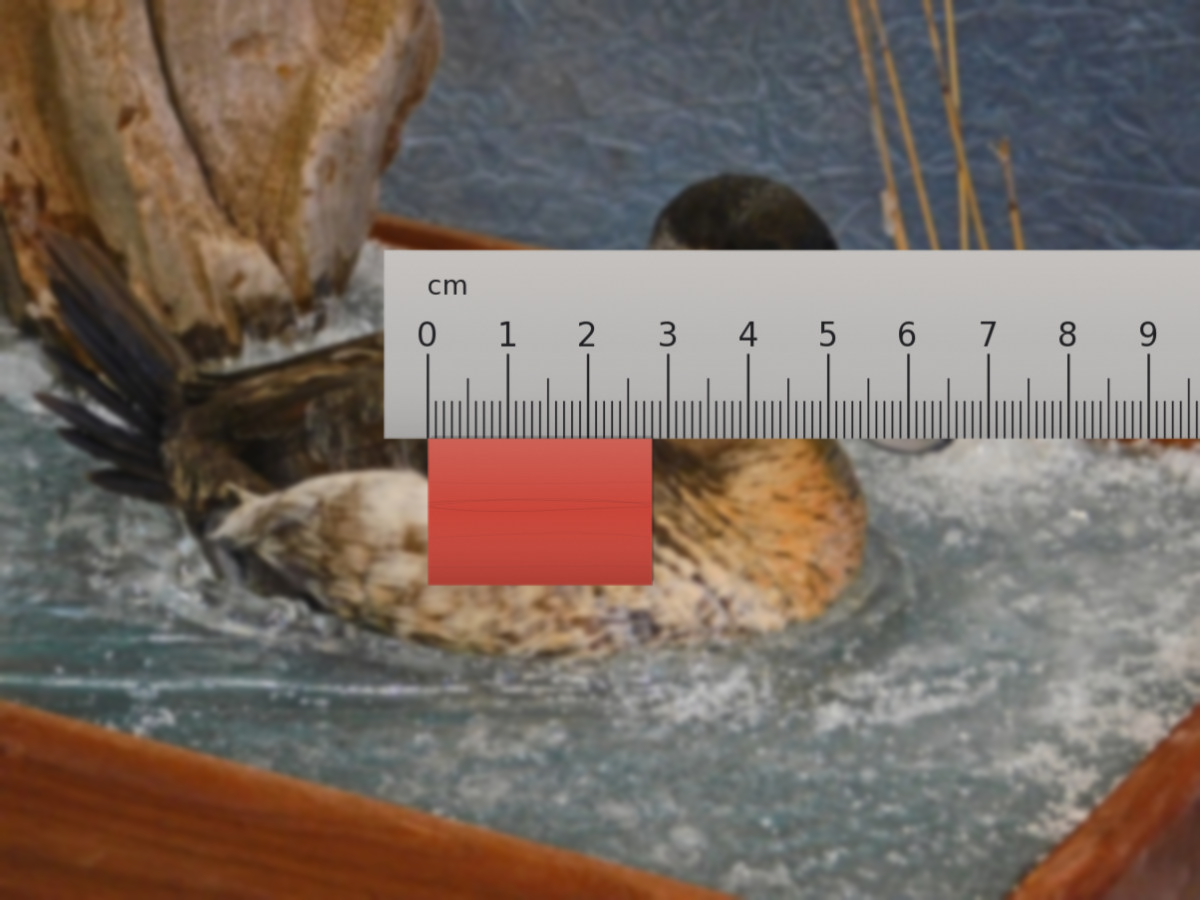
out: 2.8 cm
